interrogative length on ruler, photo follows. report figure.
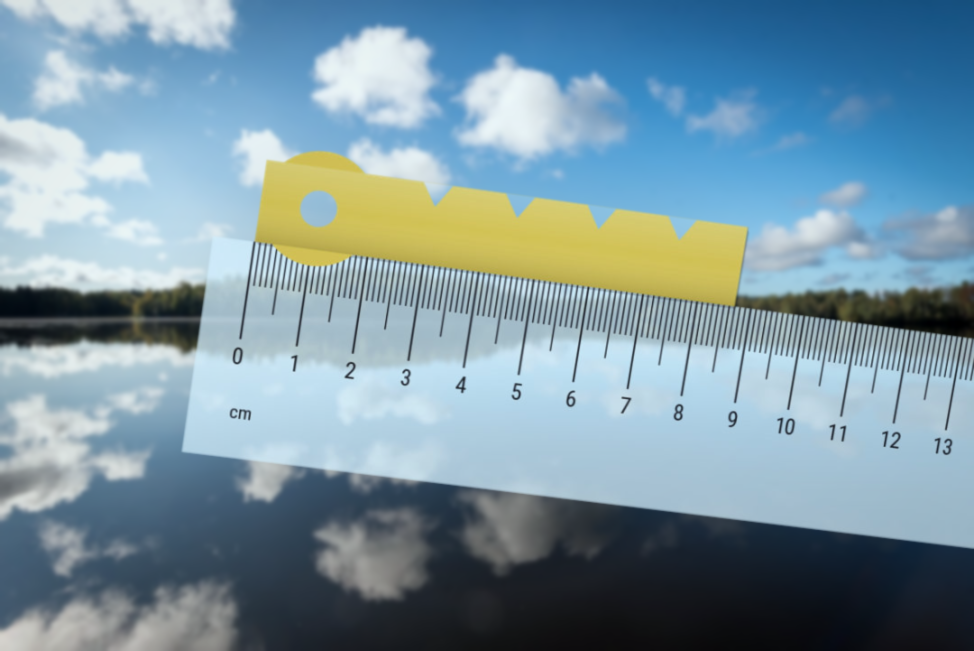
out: 8.7 cm
